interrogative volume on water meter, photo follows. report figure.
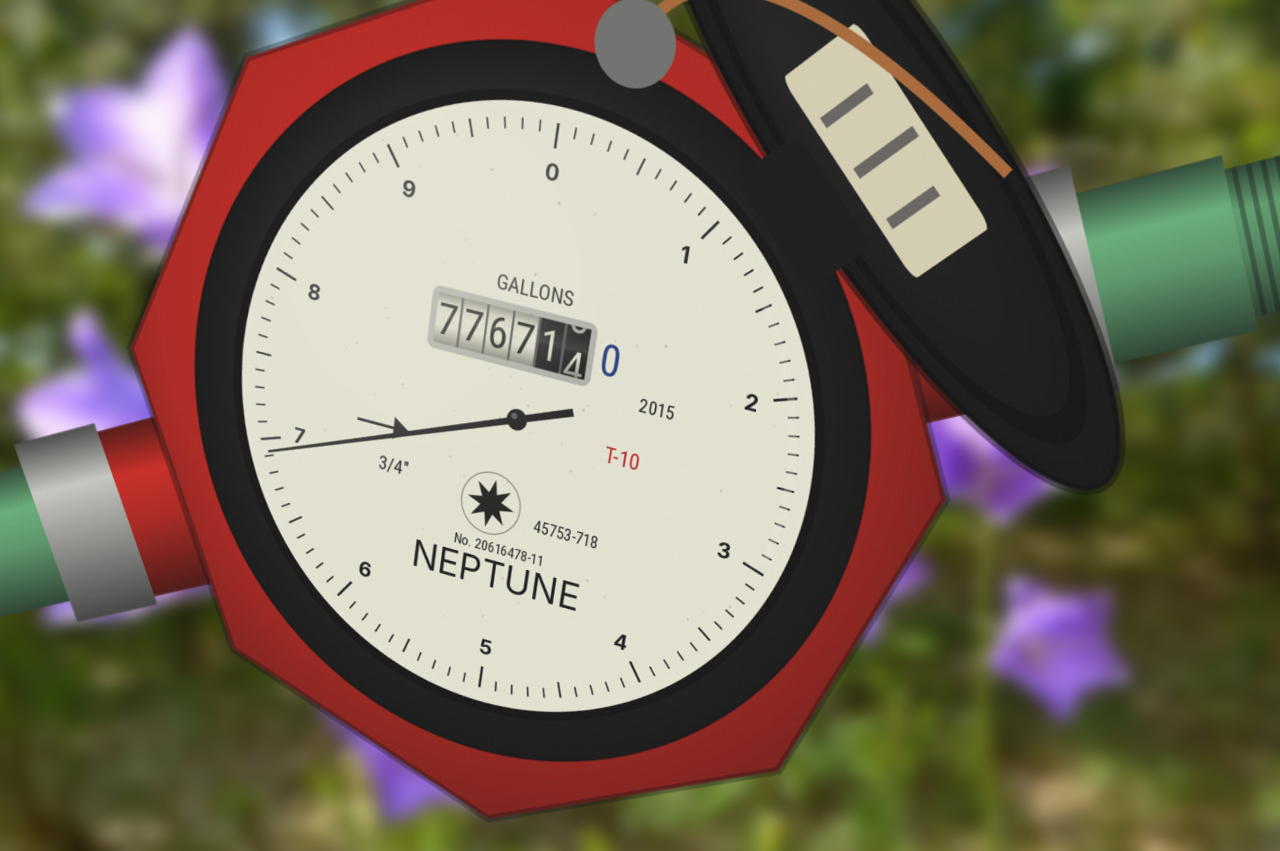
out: 7767136.9 gal
